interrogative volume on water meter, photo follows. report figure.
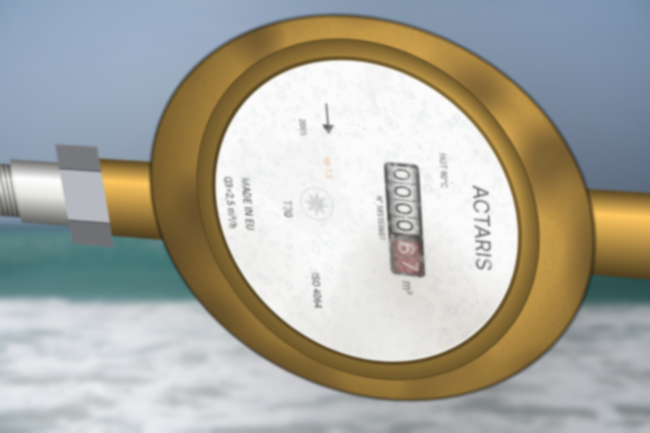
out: 0.67 m³
